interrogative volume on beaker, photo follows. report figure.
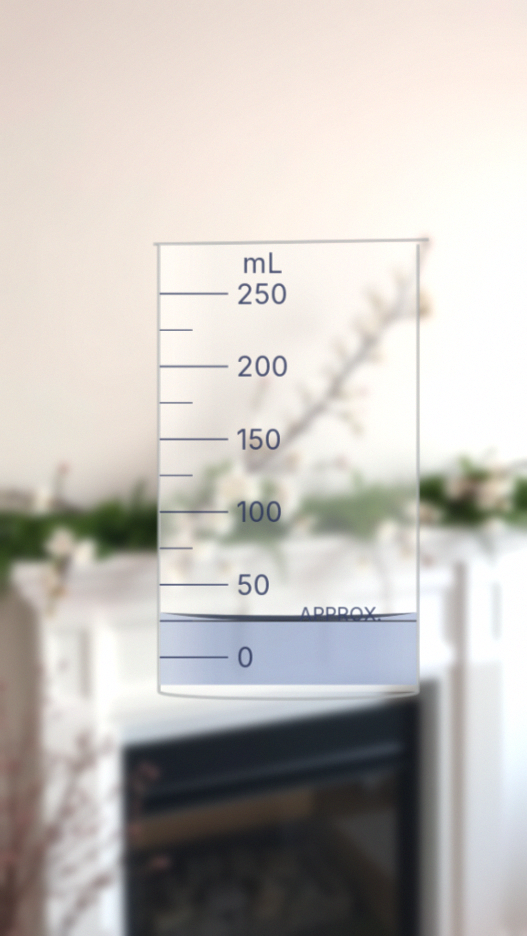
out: 25 mL
